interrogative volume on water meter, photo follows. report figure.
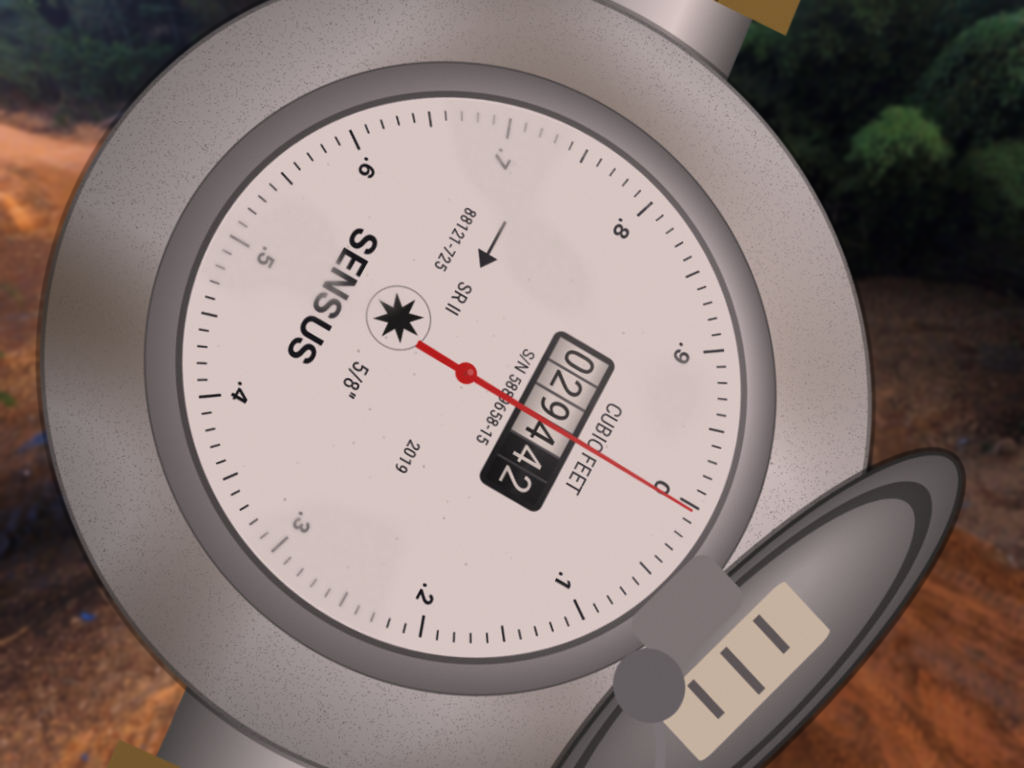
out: 29442.00 ft³
